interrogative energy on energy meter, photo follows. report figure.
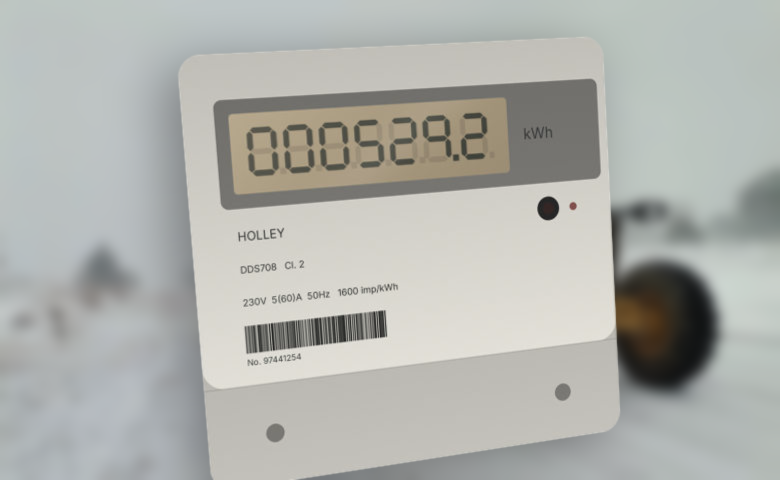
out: 529.2 kWh
